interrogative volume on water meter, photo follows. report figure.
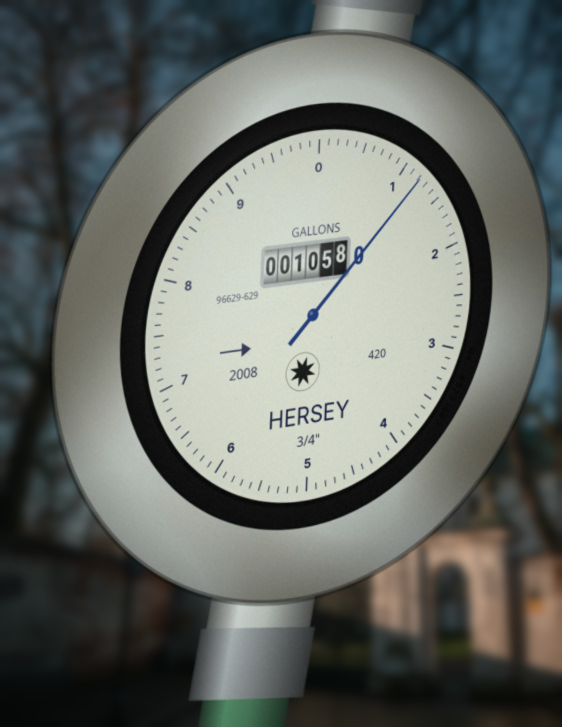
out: 10581.2 gal
